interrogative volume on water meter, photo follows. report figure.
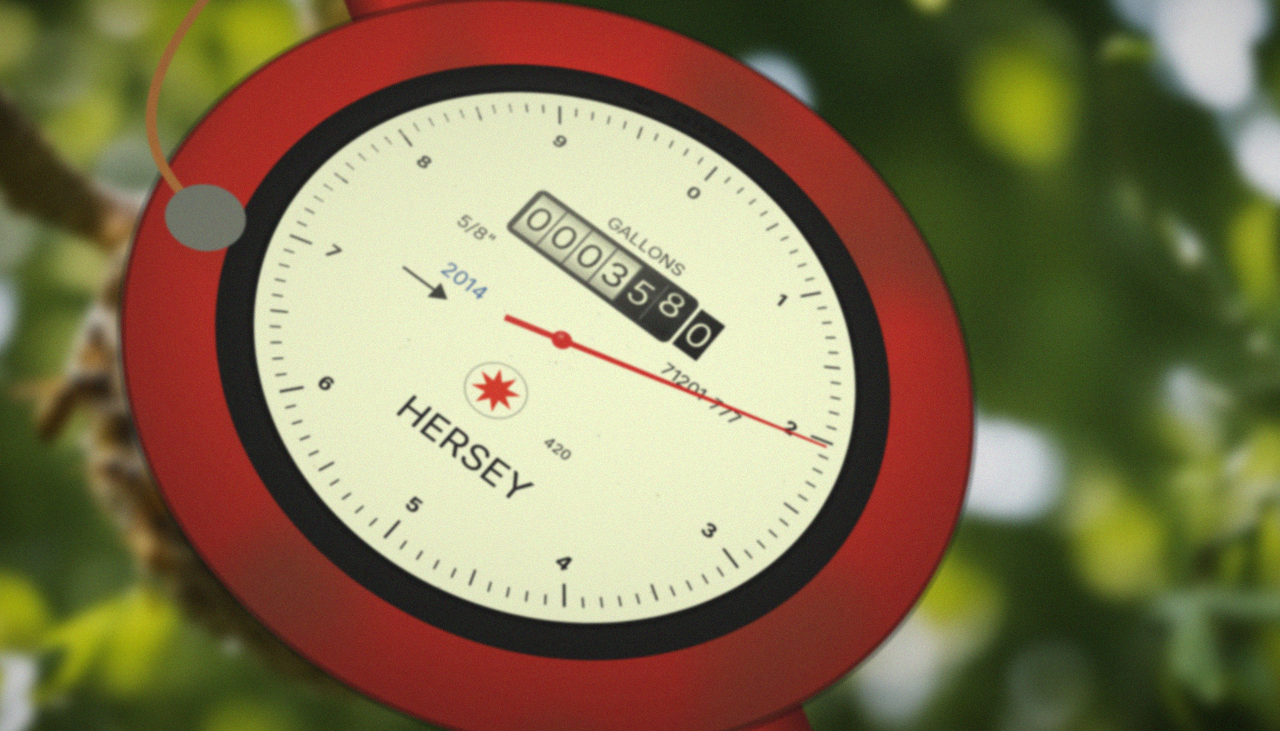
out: 3582.0 gal
